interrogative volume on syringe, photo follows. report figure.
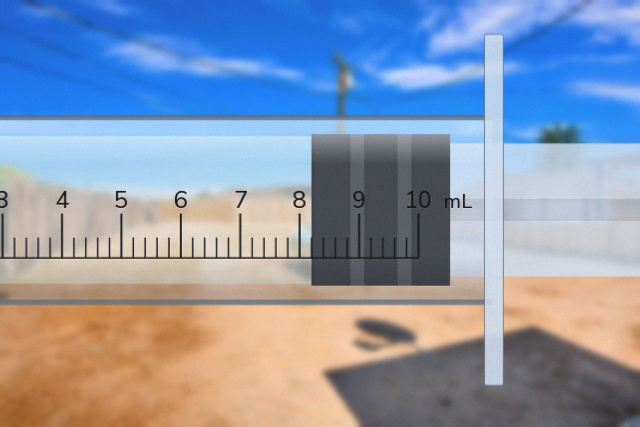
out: 8.2 mL
